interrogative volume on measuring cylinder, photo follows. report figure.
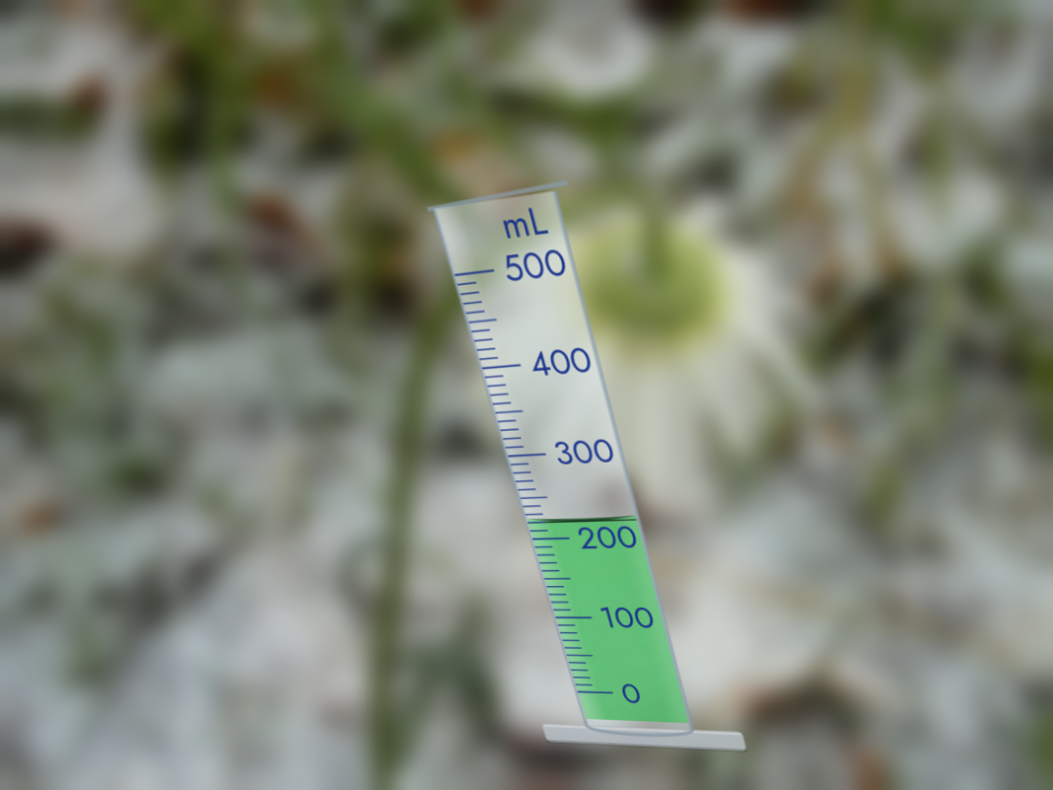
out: 220 mL
